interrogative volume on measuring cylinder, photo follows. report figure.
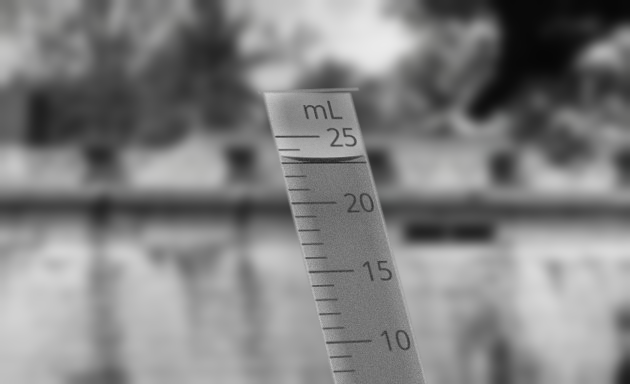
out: 23 mL
